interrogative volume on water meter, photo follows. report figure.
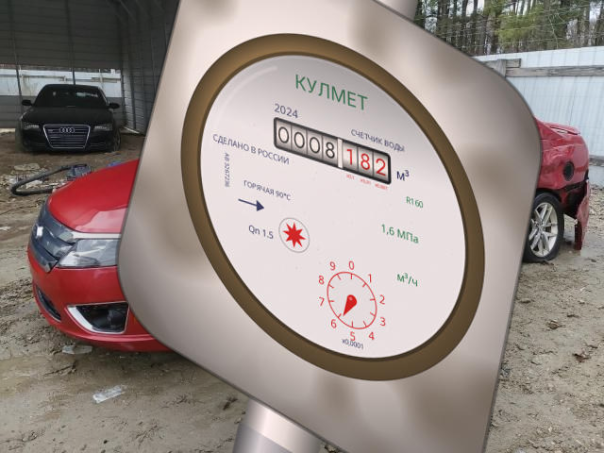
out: 8.1825 m³
